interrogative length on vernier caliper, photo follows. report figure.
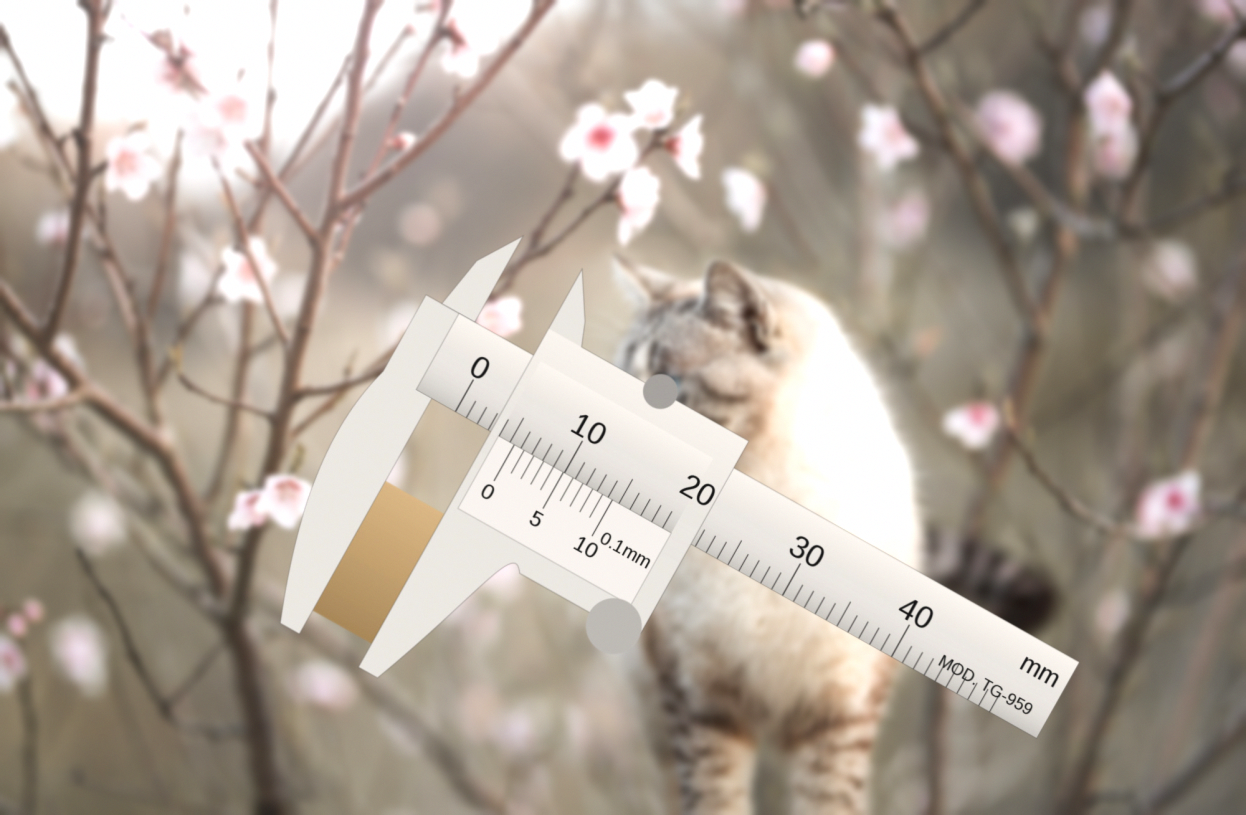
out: 5.4 mm
